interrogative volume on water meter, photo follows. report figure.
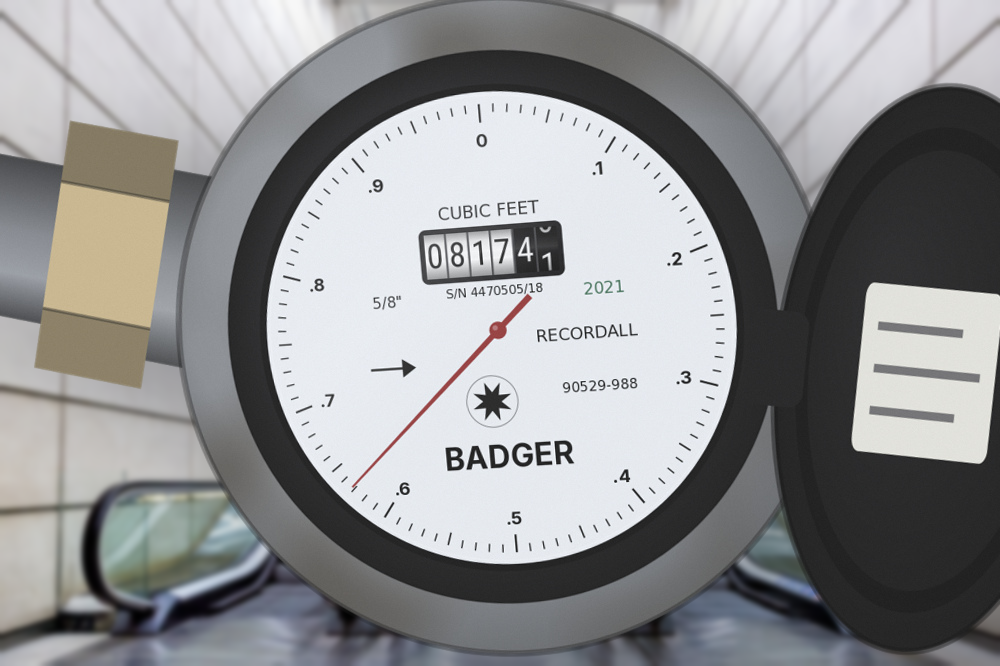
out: 81740.63 ft³
